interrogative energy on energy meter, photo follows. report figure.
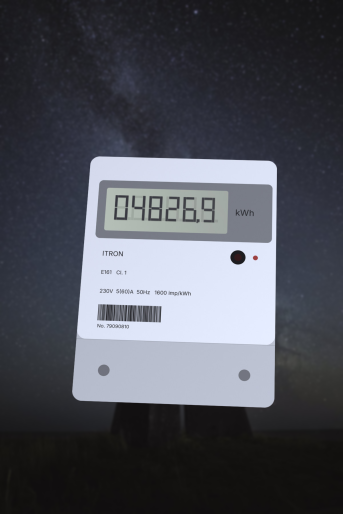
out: 4826.9 kWh
